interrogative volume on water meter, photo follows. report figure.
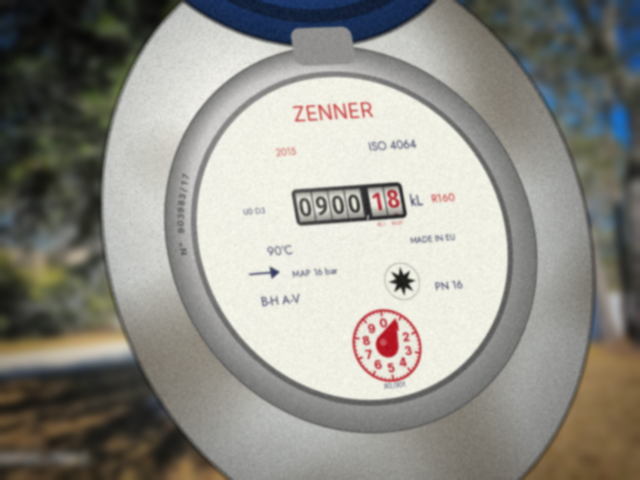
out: 900.180 kL
